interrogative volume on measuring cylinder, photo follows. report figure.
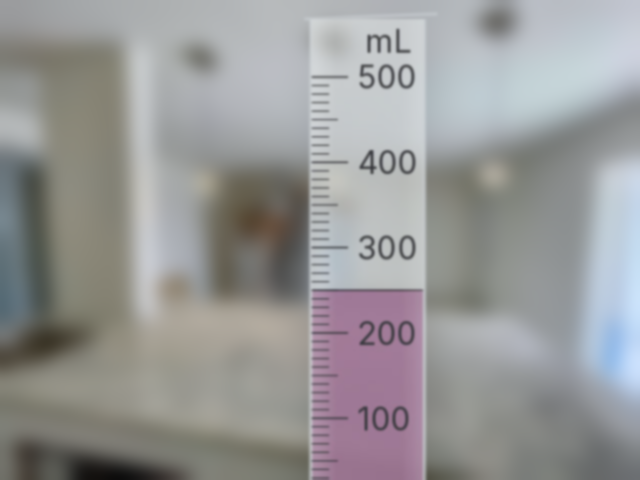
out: 250 mL
